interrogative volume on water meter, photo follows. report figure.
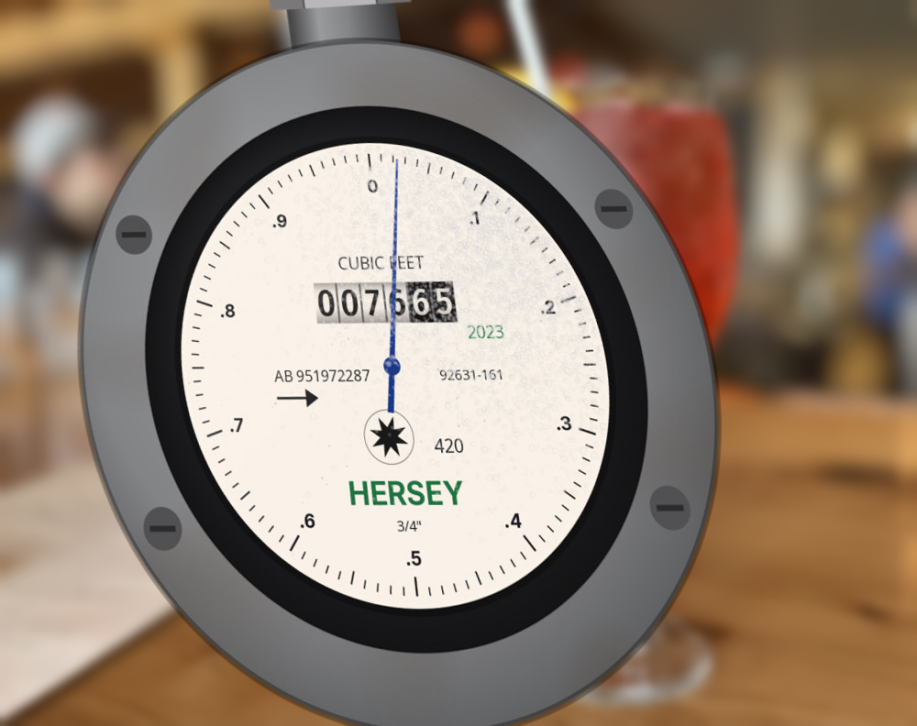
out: 7665.02 ft³
